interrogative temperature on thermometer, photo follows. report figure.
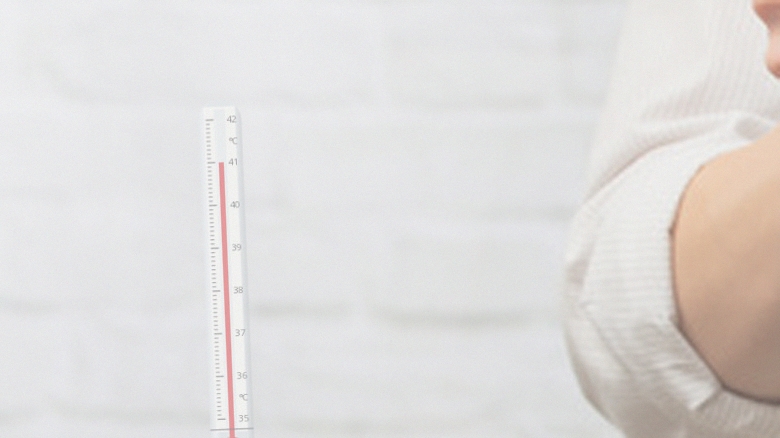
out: 41 °C
